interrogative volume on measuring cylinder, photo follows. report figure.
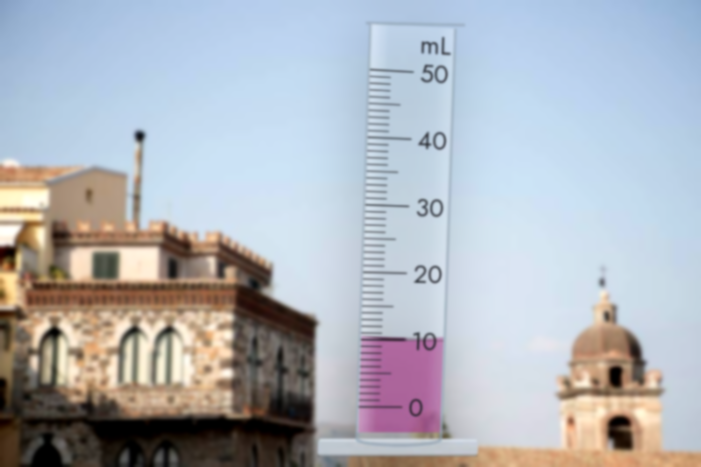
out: 10 mL
